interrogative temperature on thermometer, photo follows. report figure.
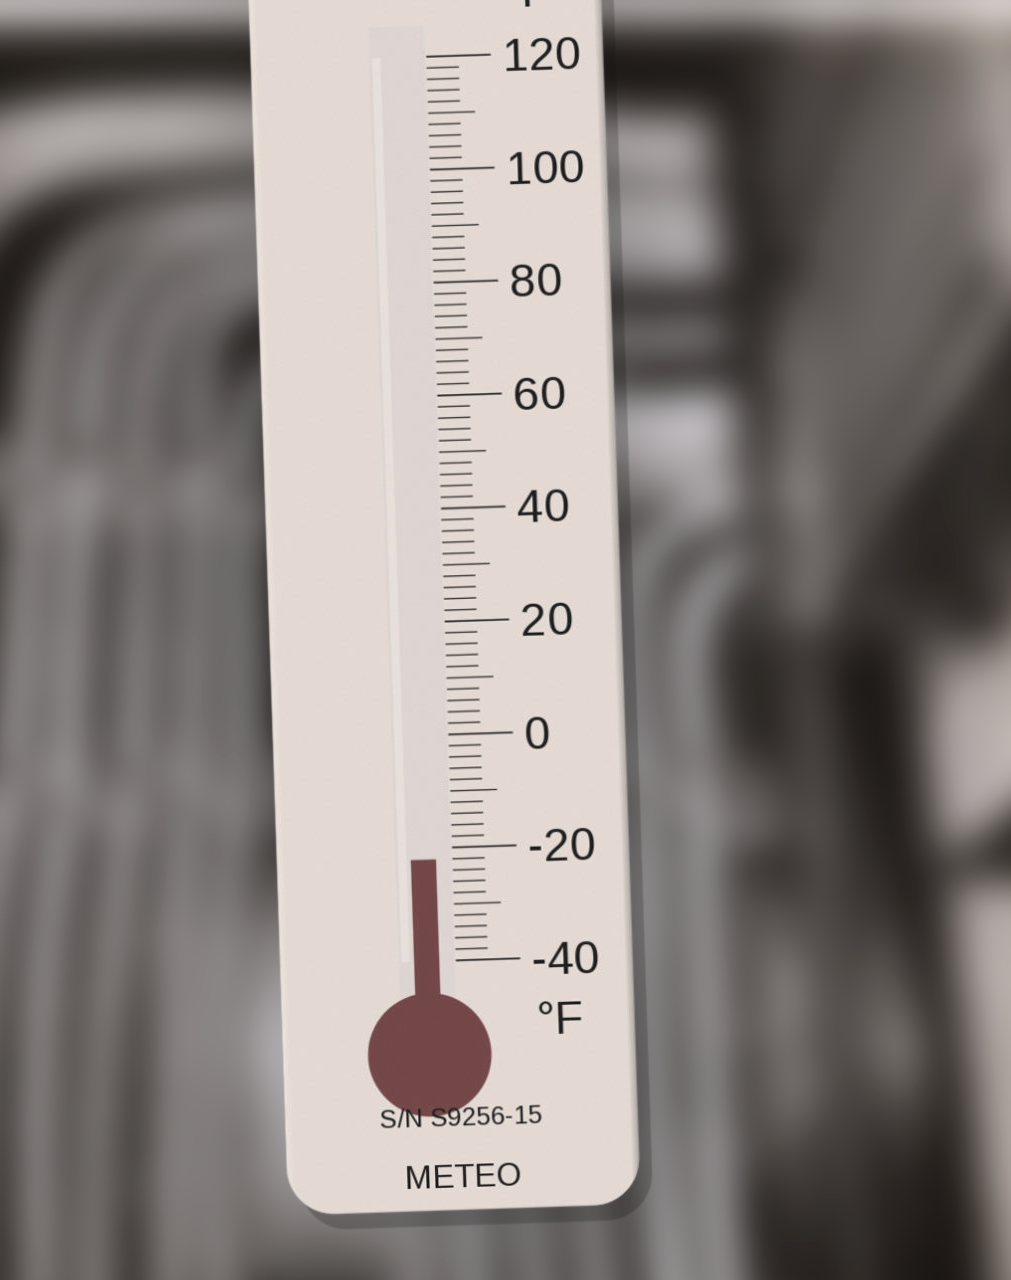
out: -22 °F
